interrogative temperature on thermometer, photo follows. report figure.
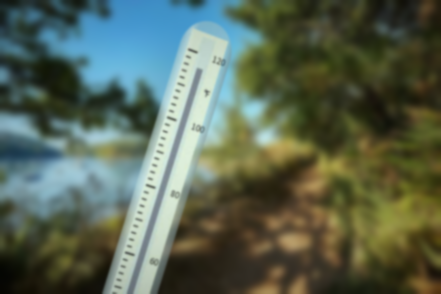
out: 116 °F
